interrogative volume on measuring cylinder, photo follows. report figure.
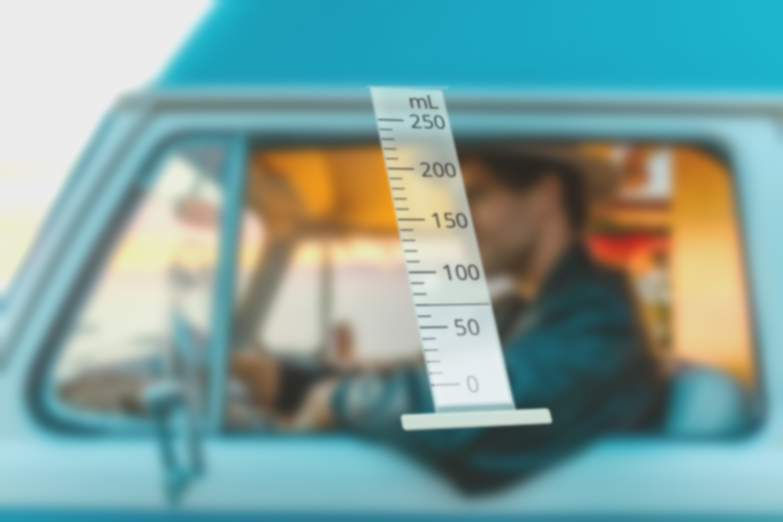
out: 70 mL
